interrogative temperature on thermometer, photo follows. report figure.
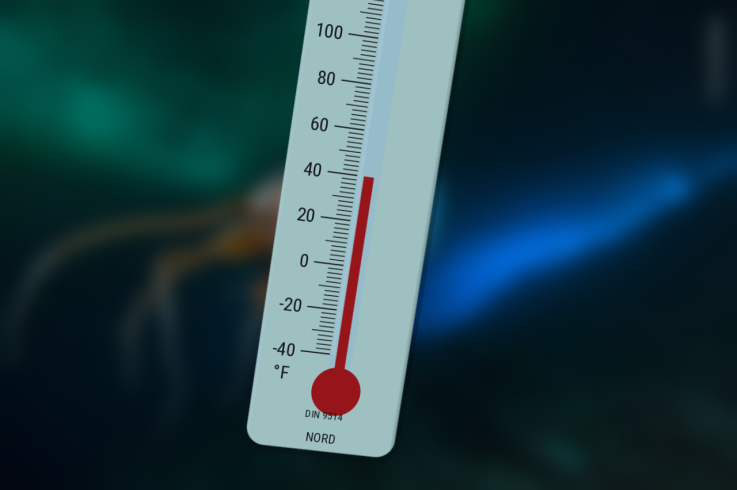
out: 40 °F
